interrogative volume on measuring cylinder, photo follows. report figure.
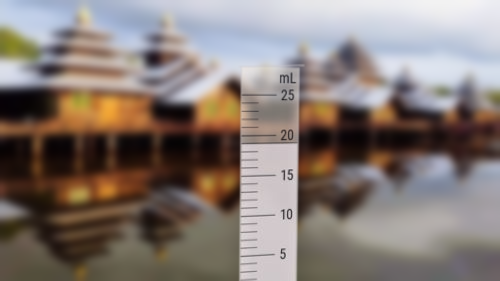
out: 19 mL
